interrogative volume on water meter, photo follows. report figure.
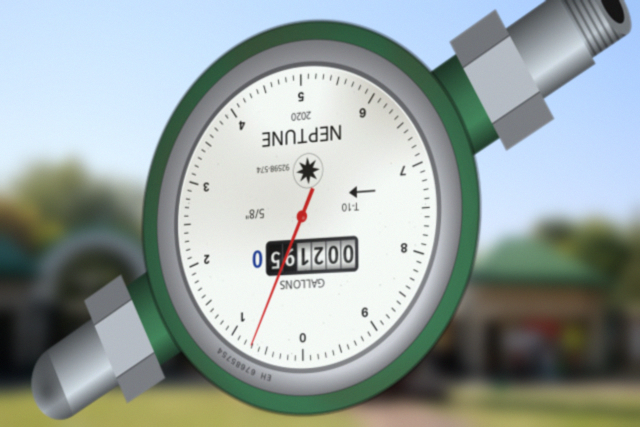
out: 21950.7 gal
